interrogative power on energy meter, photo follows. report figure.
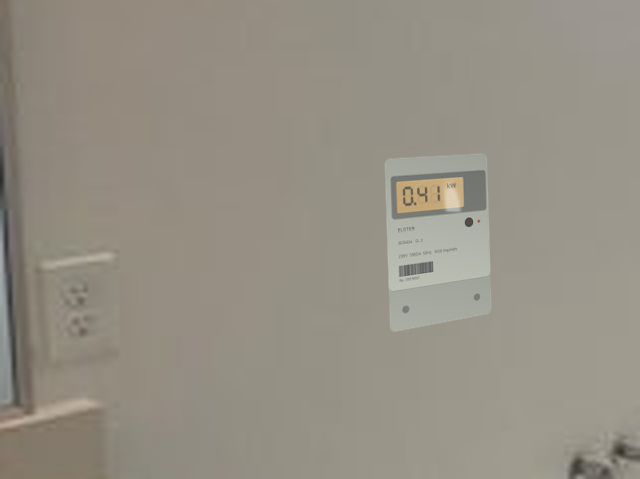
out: 0.41 kW
